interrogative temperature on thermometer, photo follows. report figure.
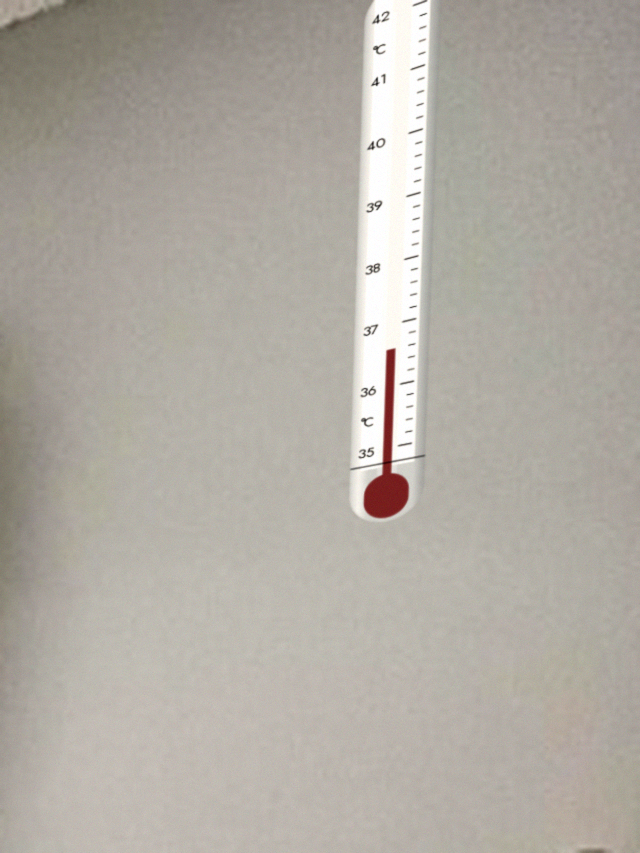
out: 36.6 °C
